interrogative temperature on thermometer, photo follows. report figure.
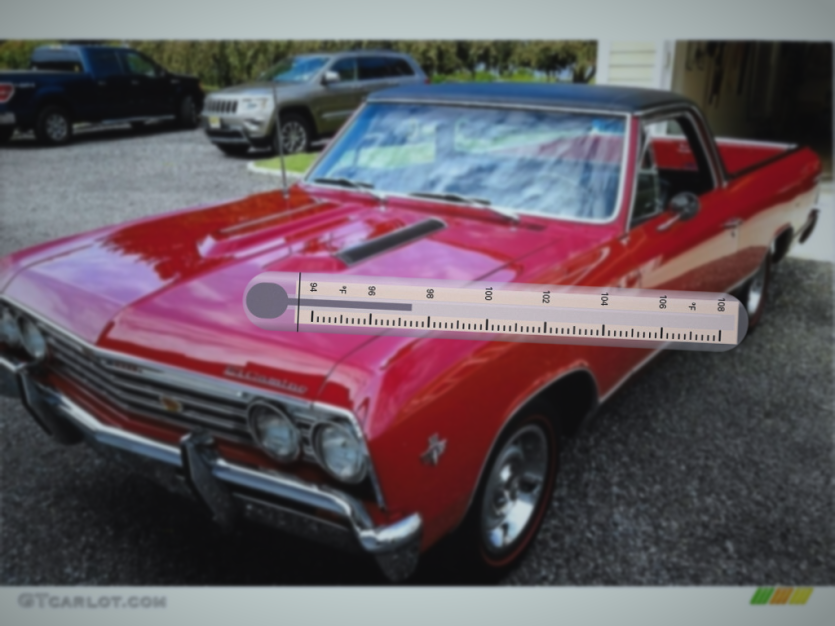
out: 97.4 °F
